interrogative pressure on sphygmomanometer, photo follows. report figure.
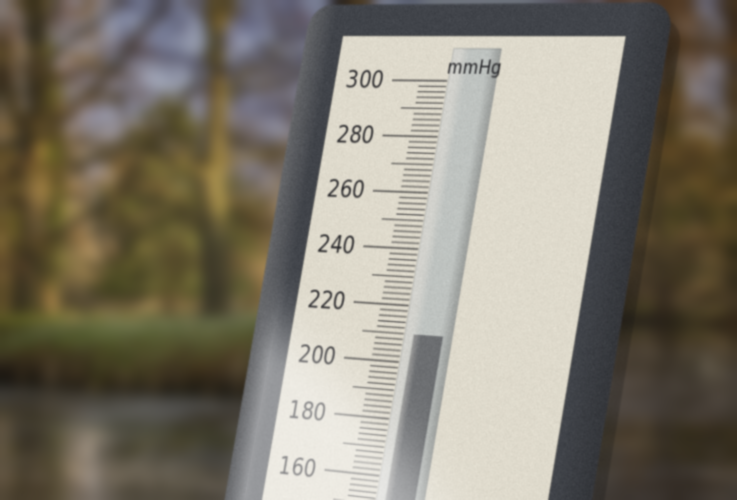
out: 210 mmHg
